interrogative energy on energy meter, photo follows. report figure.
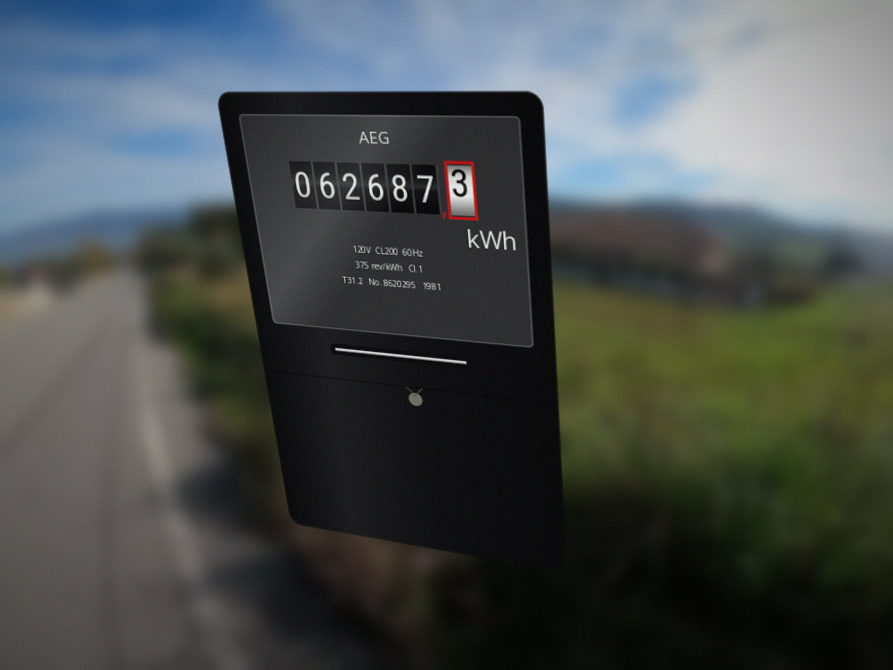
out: 62687.3 kWh
